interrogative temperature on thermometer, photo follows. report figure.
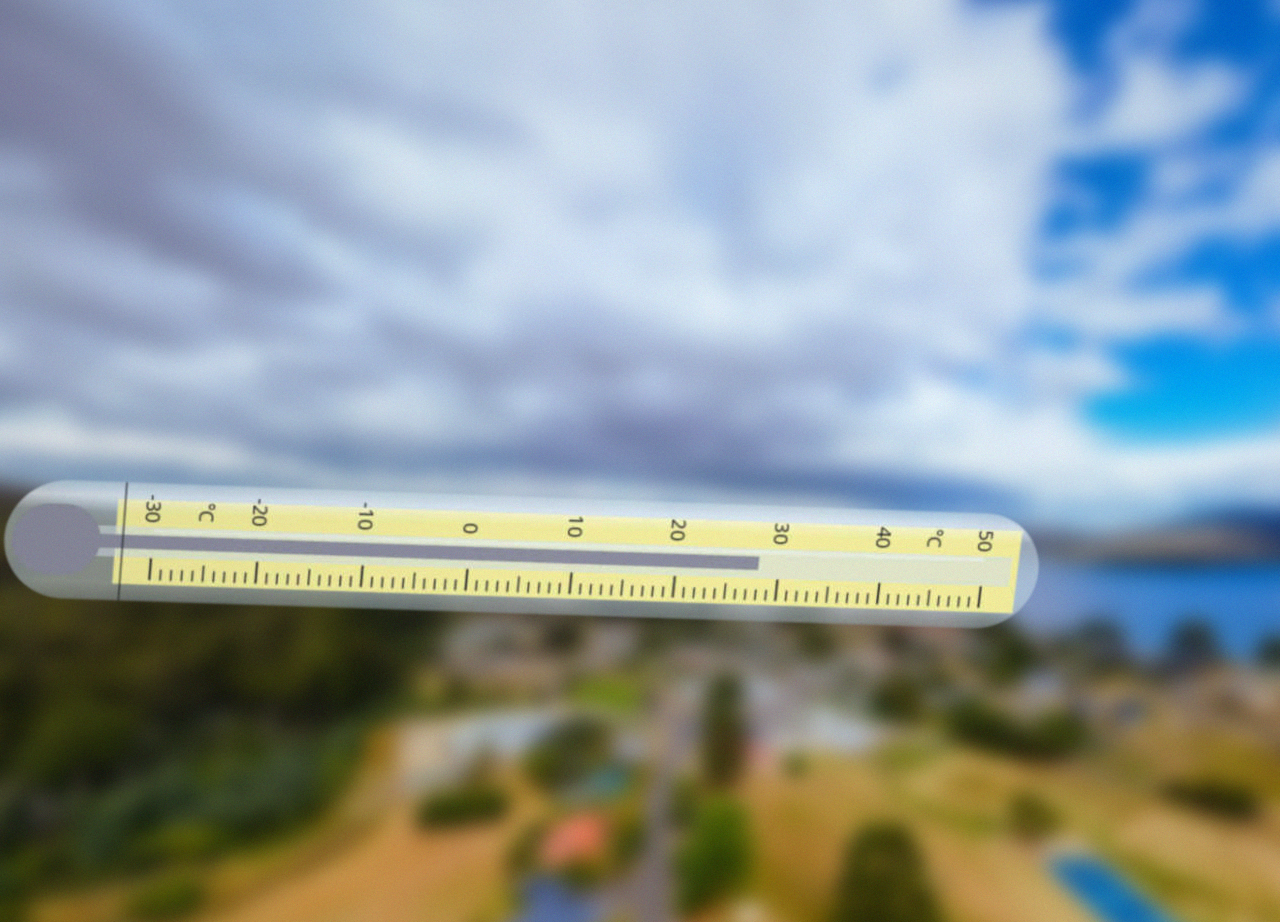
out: 28 °C
